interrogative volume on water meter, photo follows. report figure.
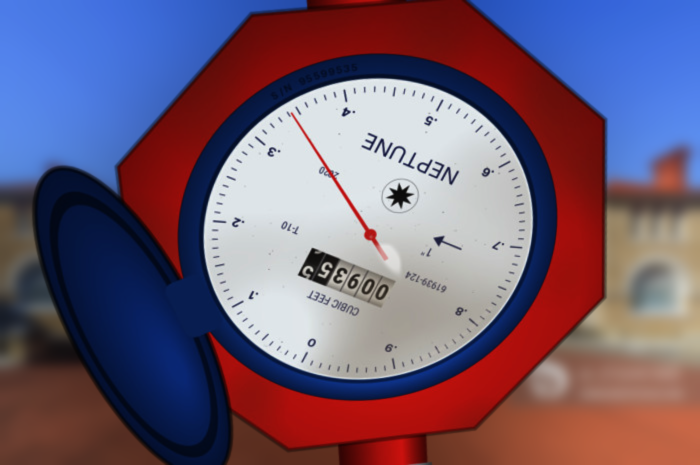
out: 9355.34 ft³
